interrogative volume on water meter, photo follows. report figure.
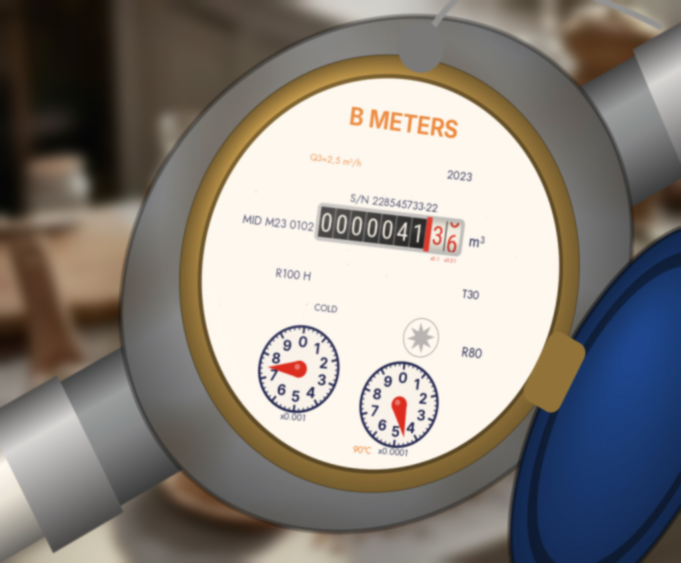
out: 41.3574 m³
